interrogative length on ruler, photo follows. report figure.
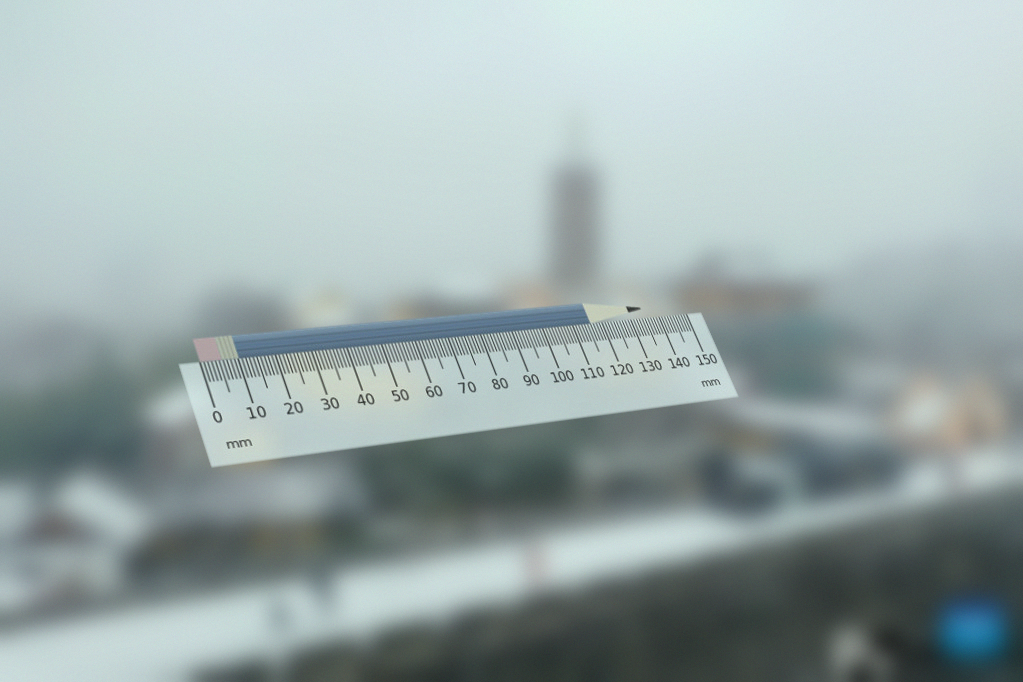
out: 135 mm
